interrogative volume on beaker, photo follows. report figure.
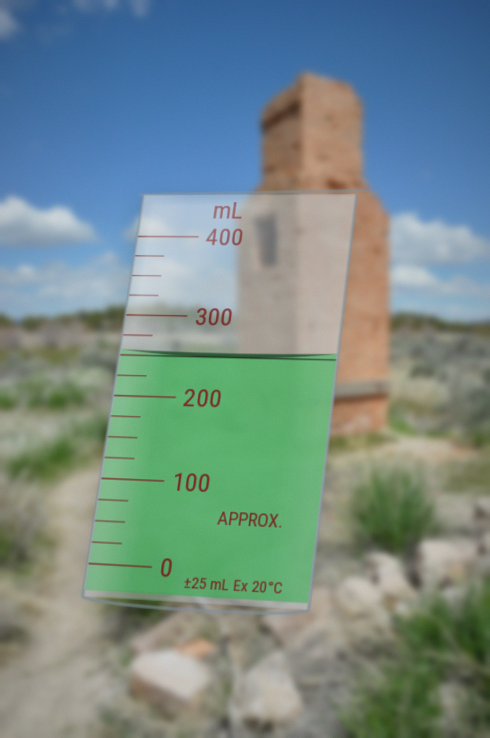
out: 250 mL
